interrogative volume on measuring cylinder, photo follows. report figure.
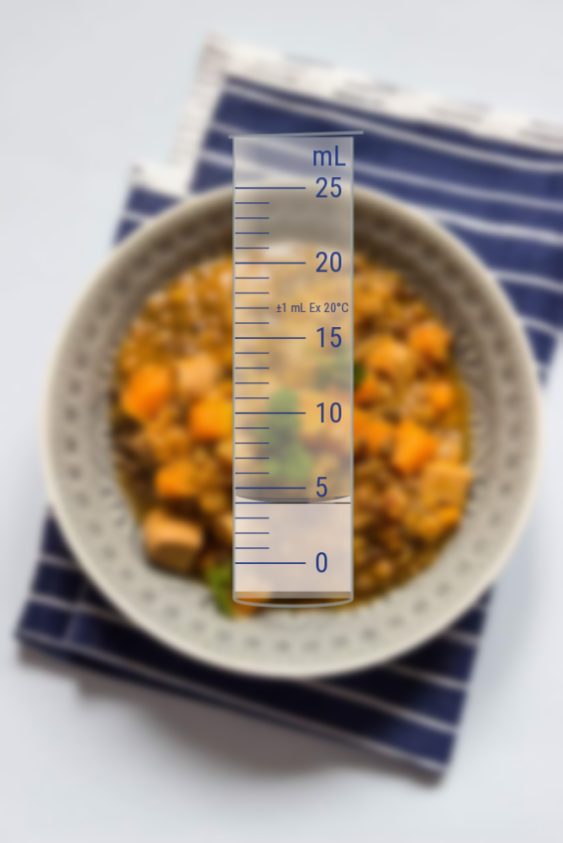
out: 4 mL
